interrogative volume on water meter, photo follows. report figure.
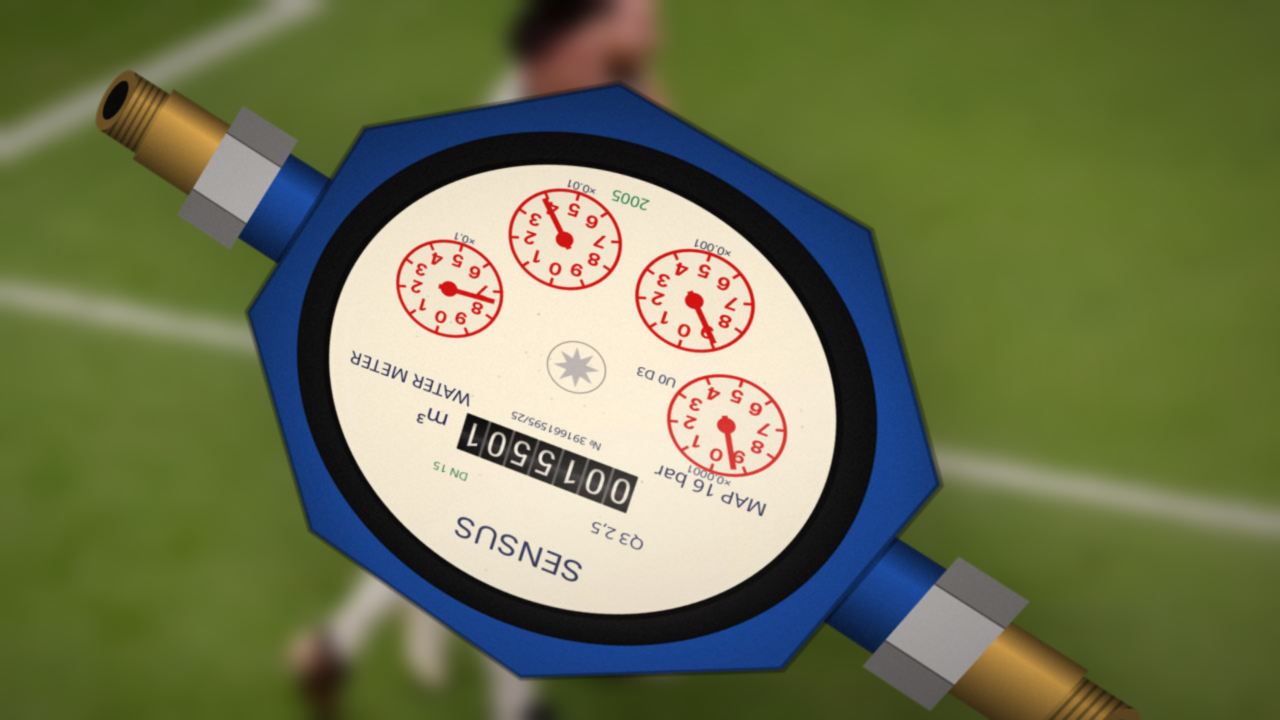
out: 15501.7389 m³
